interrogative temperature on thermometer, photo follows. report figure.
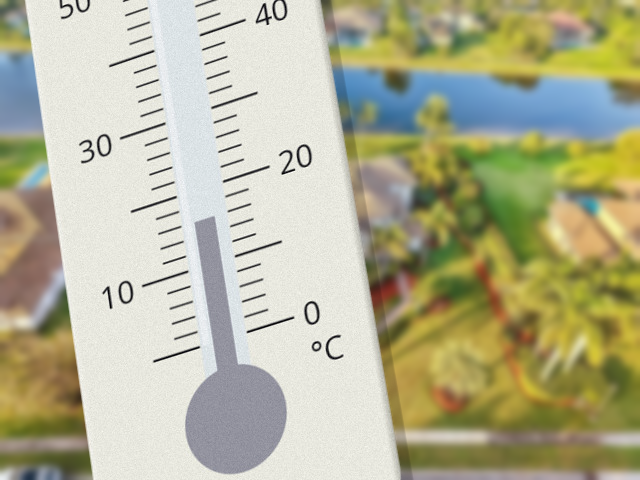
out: 16 °C
